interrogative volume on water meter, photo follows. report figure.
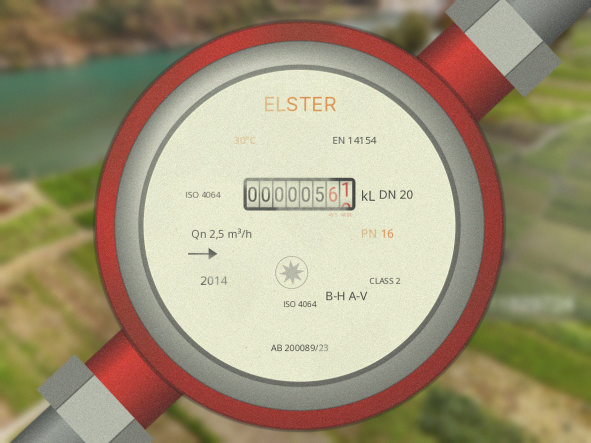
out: 5.61 kL
